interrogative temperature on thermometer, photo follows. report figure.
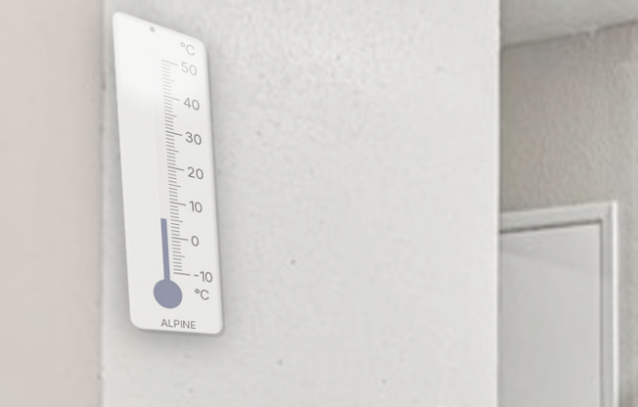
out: 5 °C
